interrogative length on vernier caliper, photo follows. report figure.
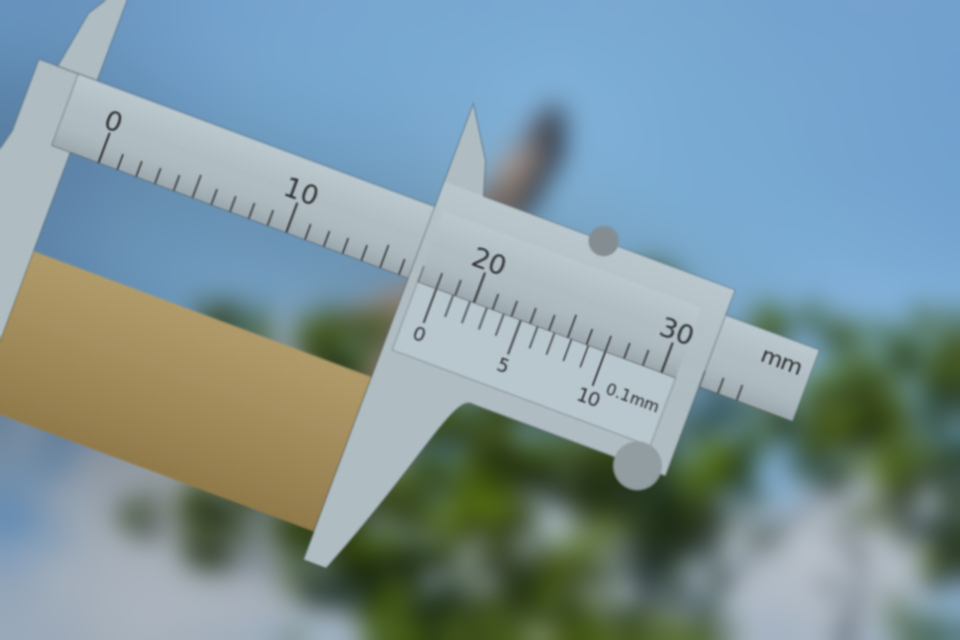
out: 18.0 mm
